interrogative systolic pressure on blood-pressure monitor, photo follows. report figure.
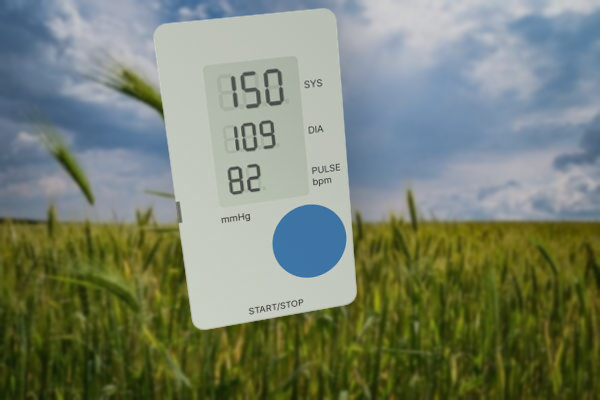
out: 150 mmHg
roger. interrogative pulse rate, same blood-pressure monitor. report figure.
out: 82 bpm
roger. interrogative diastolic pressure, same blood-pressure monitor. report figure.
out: 109 mmHg
